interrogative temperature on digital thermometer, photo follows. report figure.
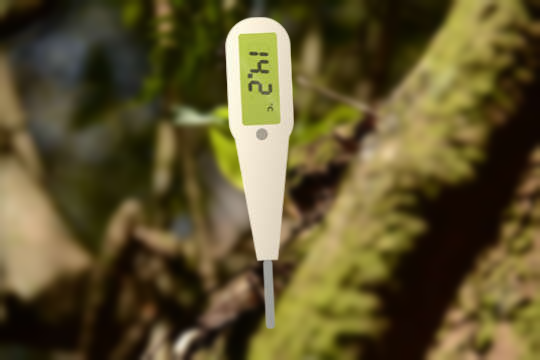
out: 14.2 °C
